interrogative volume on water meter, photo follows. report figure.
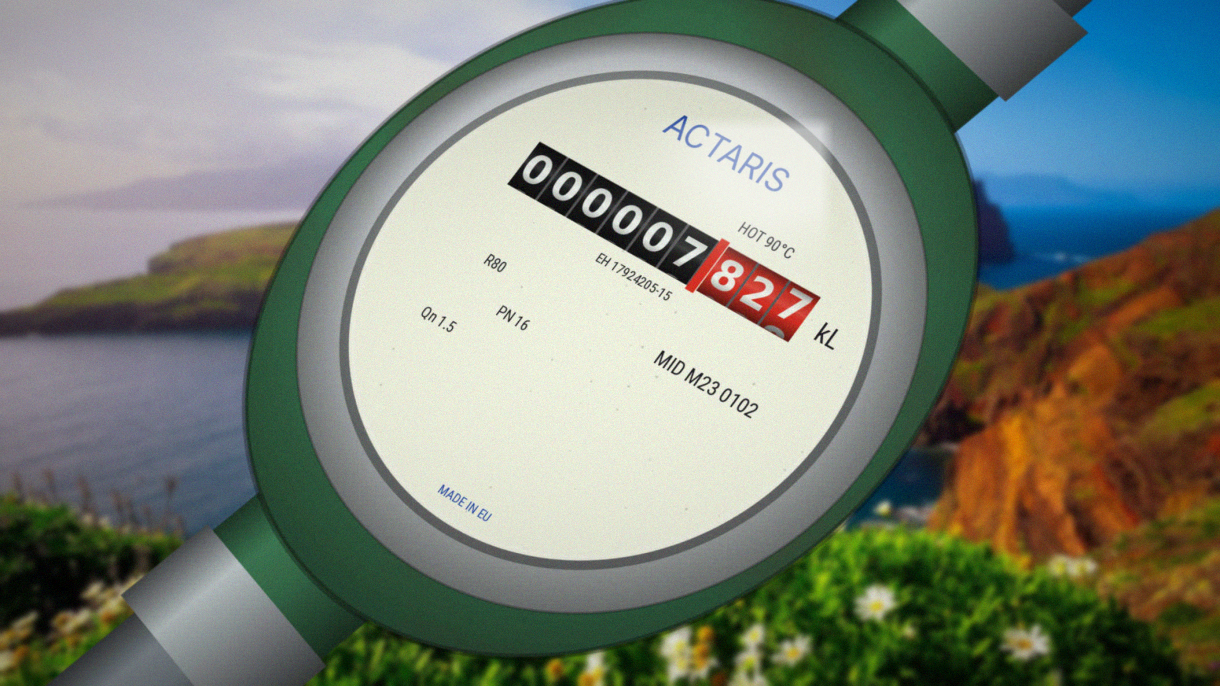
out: 7.827 kL
